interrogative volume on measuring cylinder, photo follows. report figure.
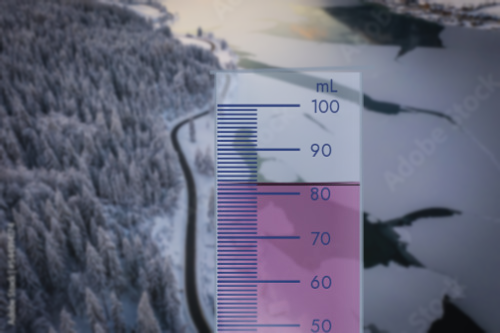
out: 82 mL
